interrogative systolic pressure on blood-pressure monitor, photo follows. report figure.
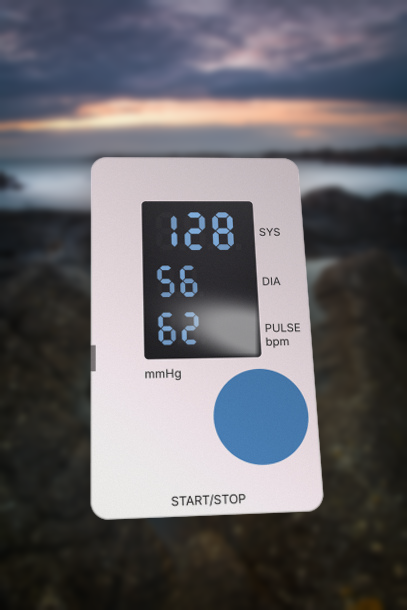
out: 128 mmHg
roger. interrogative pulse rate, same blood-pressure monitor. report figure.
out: 62 bpm
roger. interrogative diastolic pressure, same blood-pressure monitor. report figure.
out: 56 mmHg
